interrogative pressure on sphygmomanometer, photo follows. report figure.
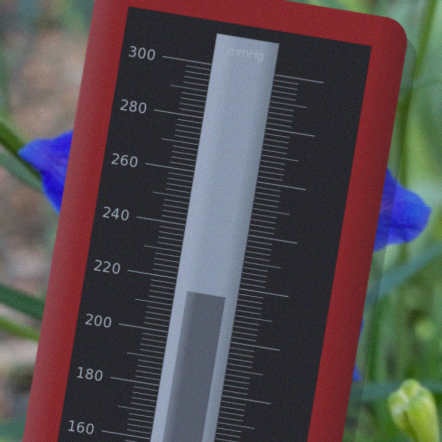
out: 216 mmHg
